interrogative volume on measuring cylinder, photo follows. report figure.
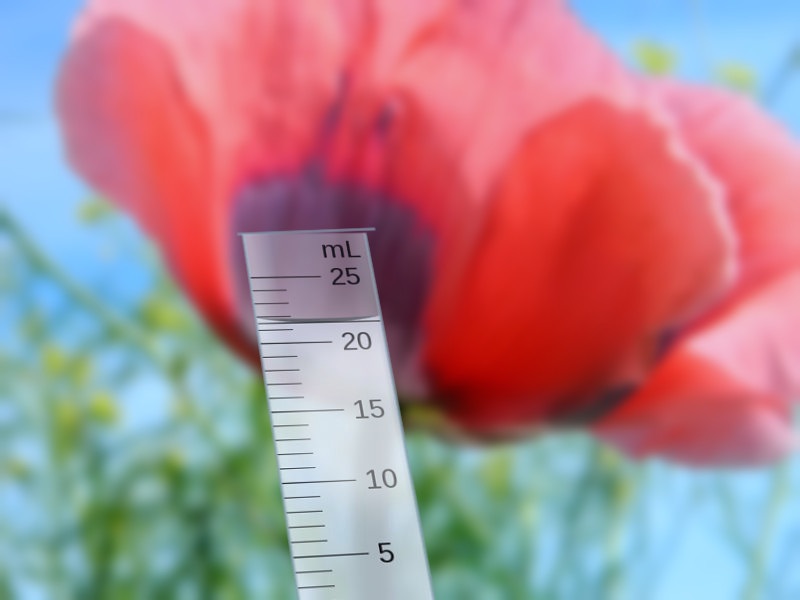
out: 21.5 mL
